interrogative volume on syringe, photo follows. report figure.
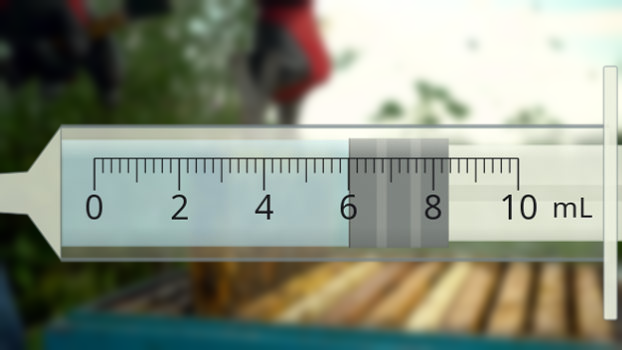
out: 6 mL
